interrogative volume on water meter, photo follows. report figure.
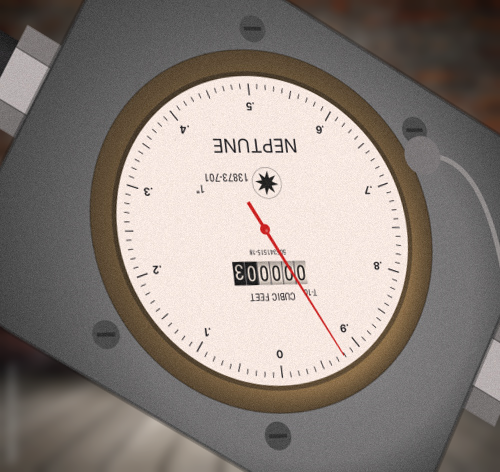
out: 2.92 ft³
